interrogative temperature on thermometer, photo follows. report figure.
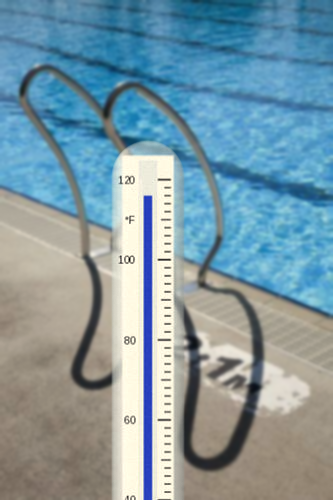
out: 116 °F
